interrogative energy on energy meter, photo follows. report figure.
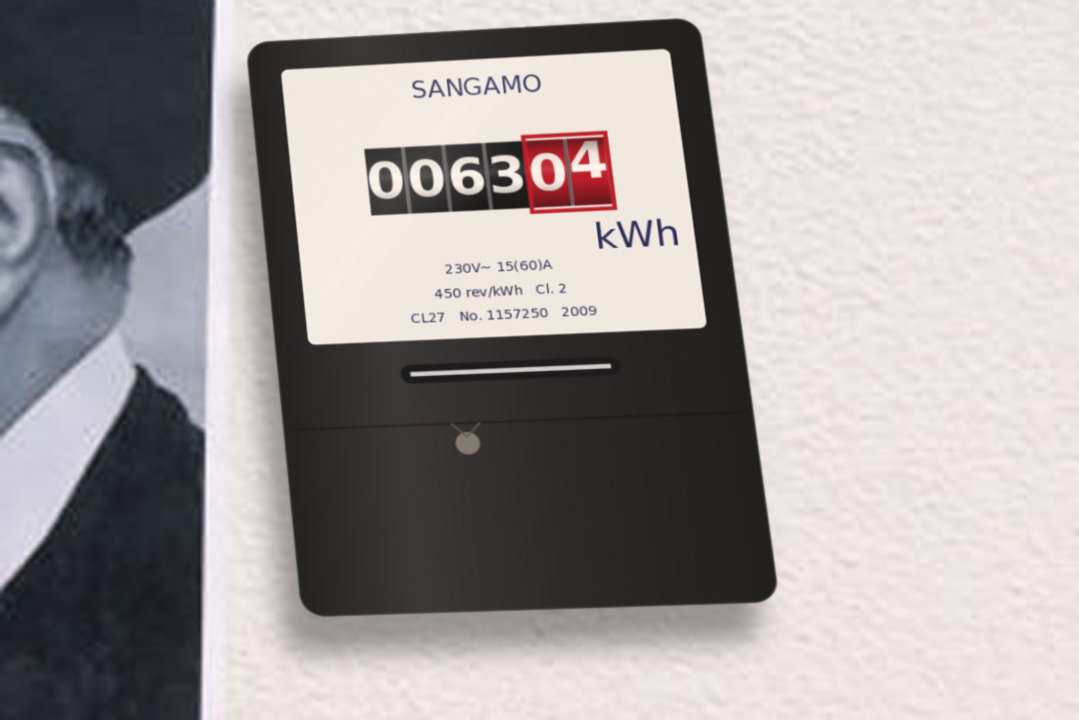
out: 63.04 kWh
